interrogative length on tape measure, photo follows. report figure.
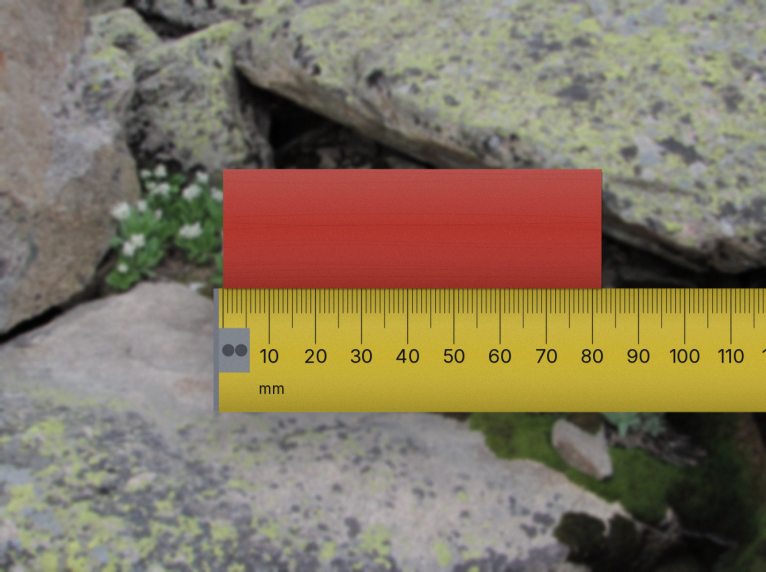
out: 82 mm
